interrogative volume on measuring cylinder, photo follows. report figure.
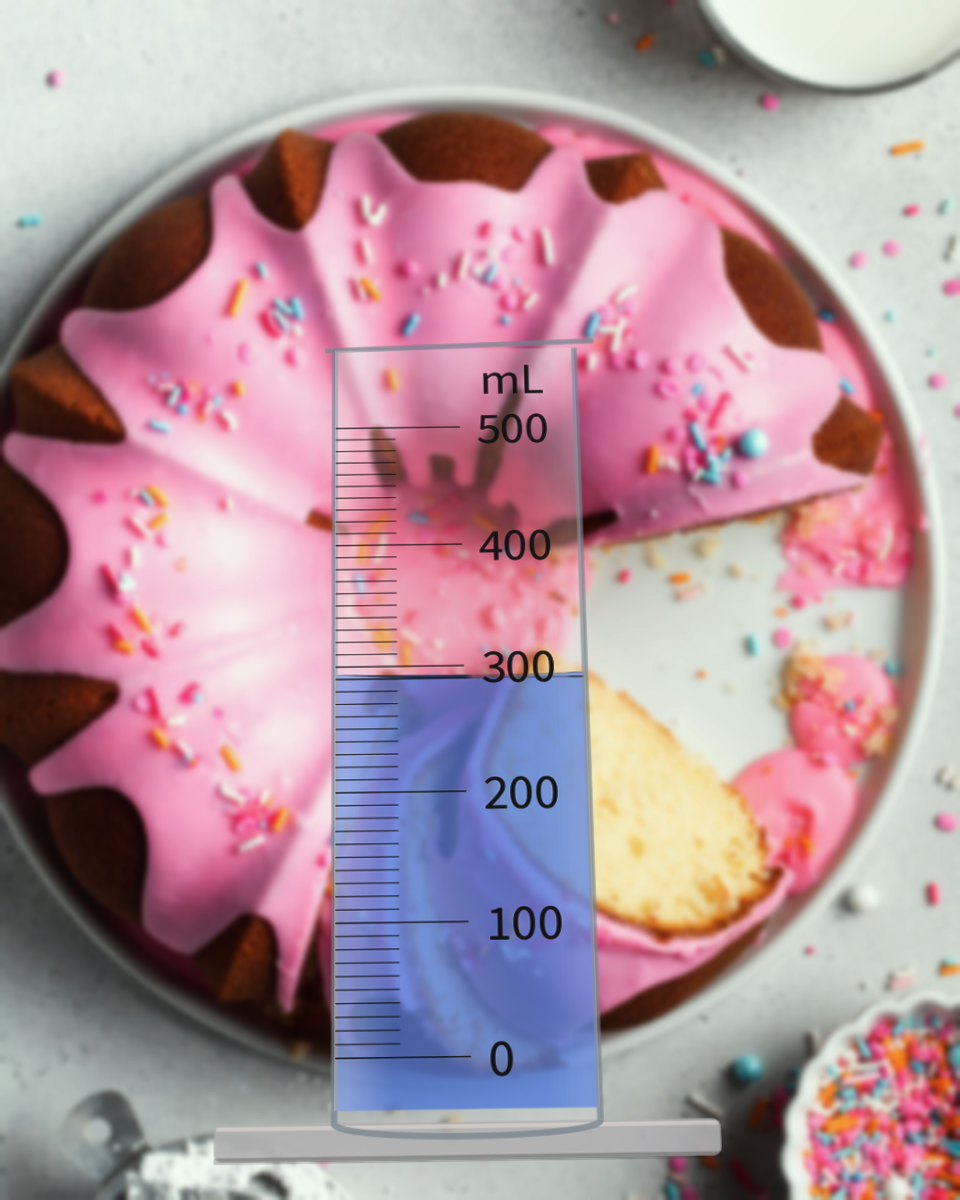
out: 290 mL
